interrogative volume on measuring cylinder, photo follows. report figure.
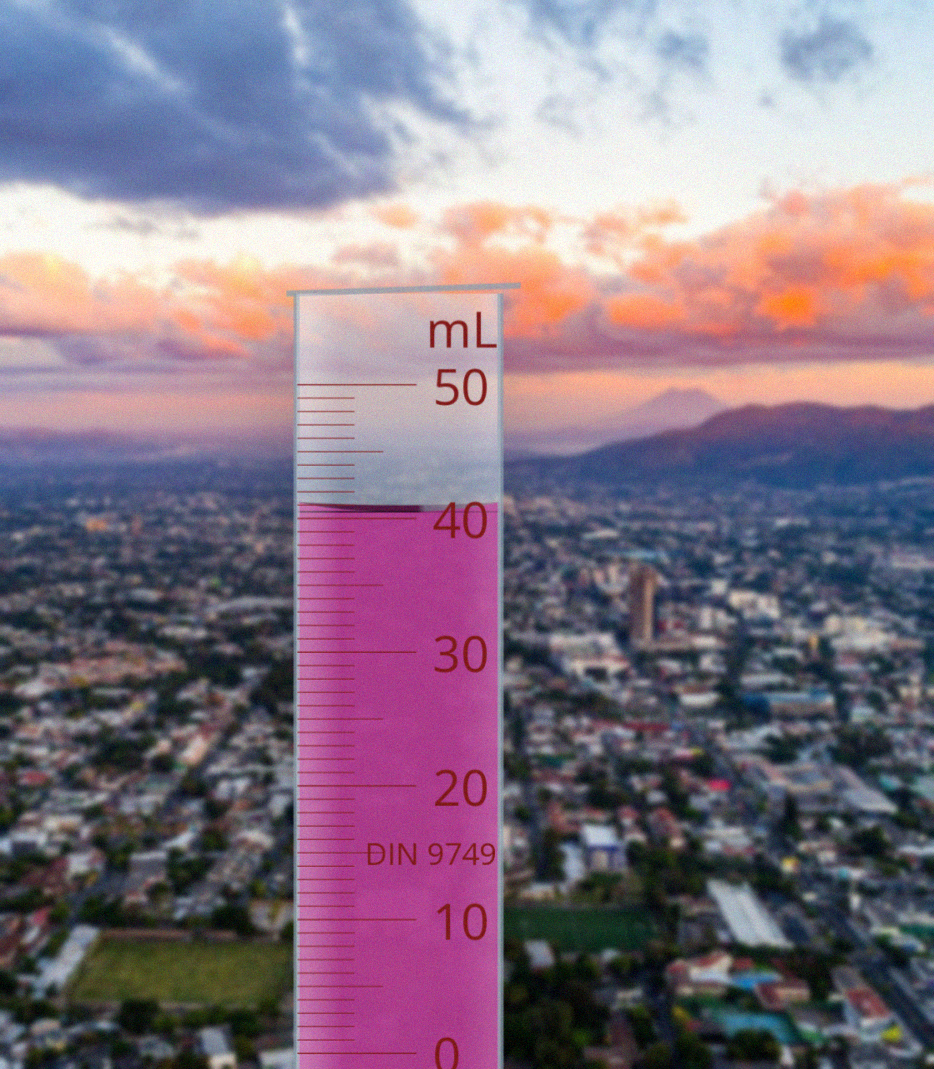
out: 40.5 mL
